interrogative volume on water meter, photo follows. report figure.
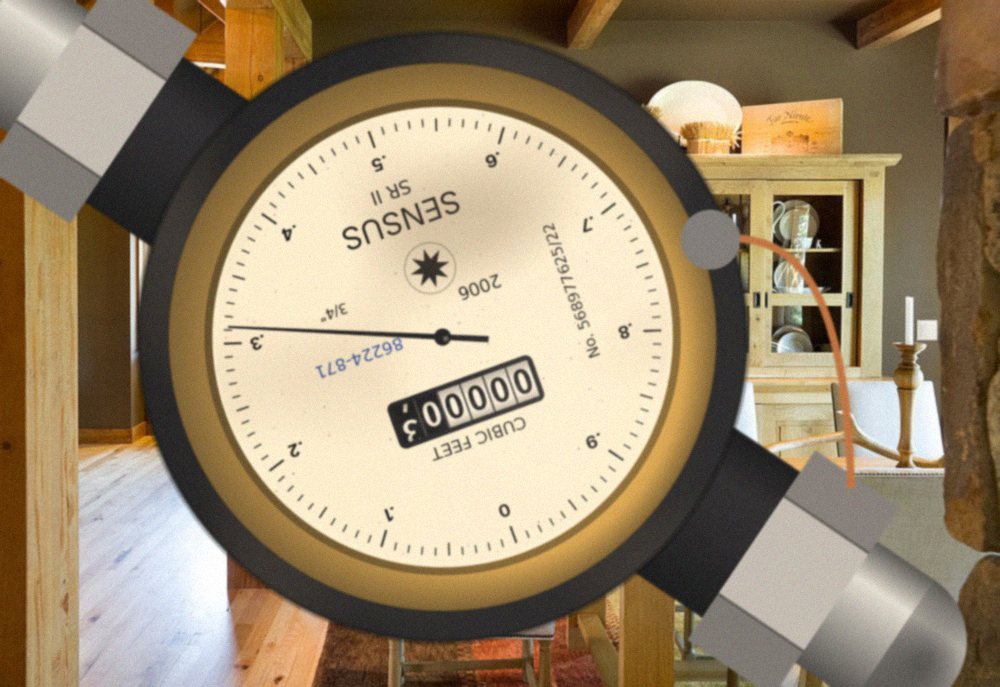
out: 3.31 ft³
